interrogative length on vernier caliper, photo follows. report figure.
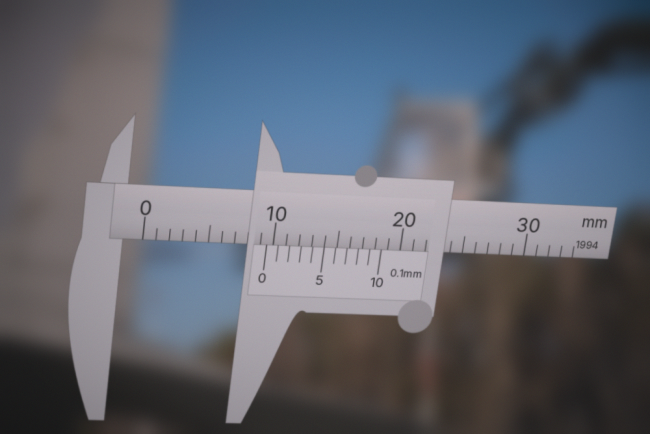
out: 9.5 mm
